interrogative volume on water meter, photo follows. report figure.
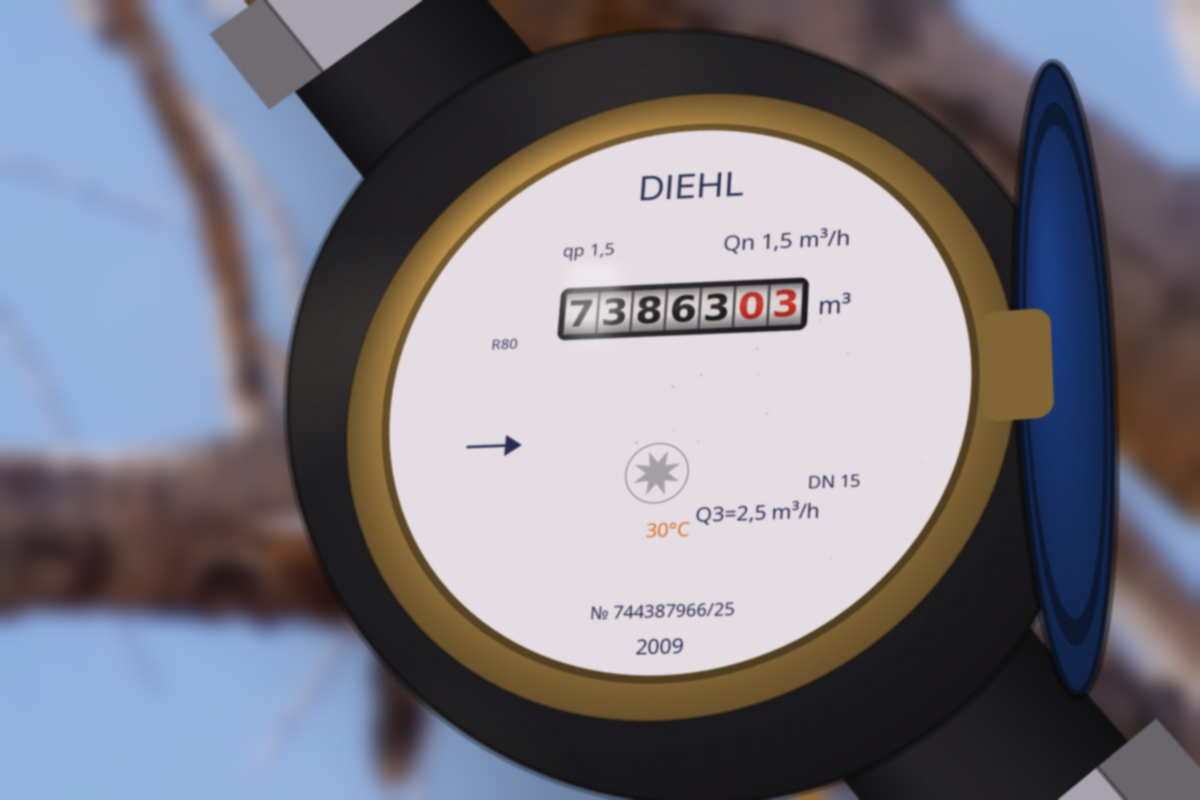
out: 73863.03 m³
